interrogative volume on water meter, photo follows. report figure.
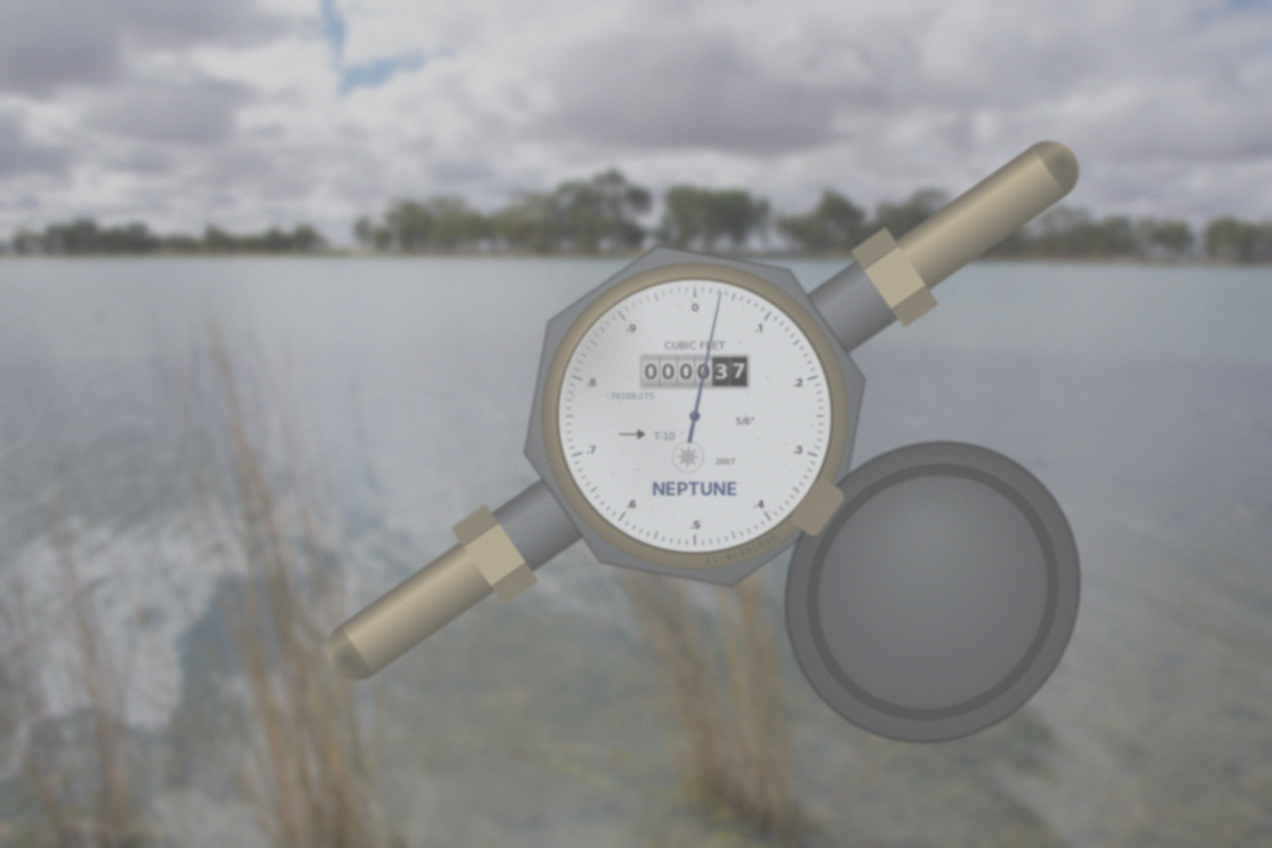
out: 37.03 ft³
